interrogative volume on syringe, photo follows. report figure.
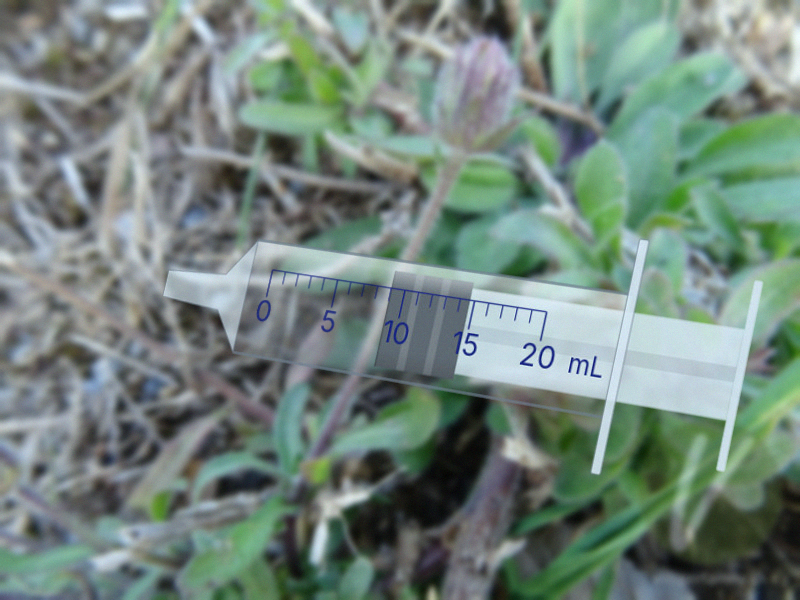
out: 9 mL
